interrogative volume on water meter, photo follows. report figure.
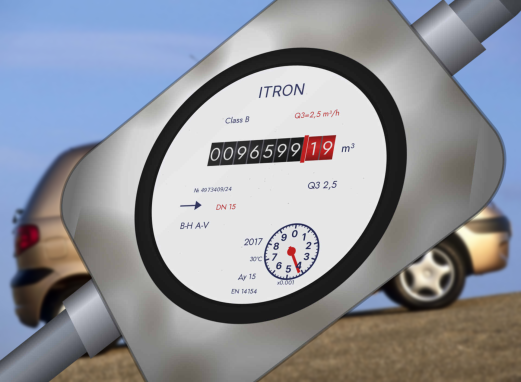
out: 96599.194 m³
